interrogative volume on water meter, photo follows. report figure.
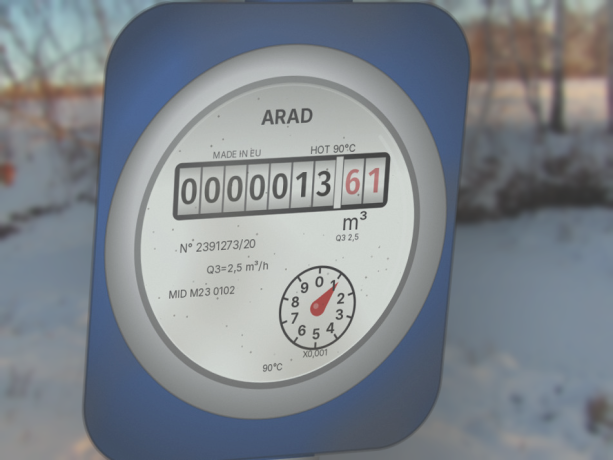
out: 13.611 m³
